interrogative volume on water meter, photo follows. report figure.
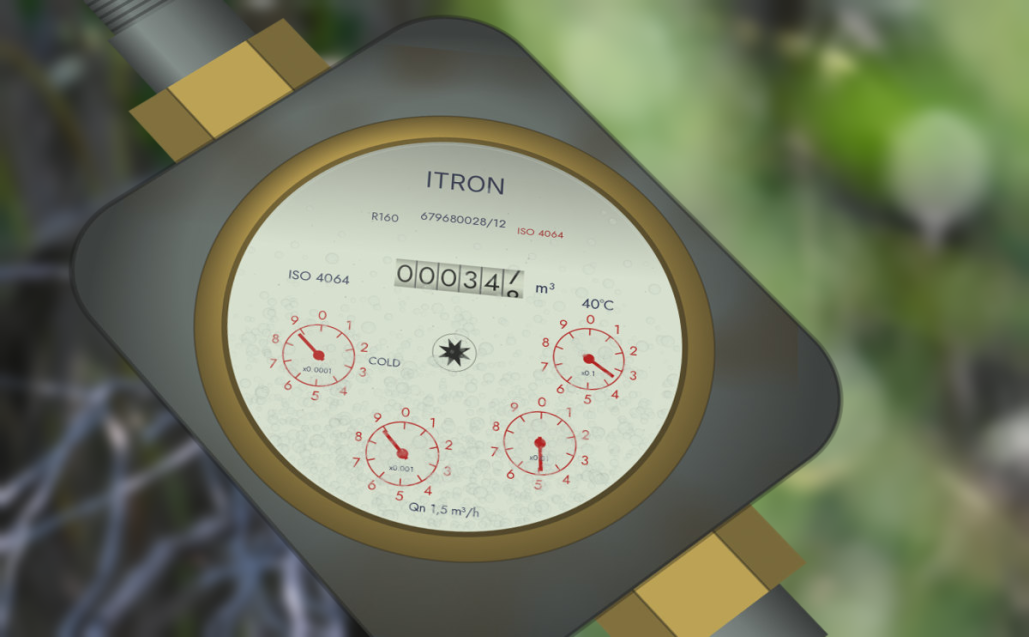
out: 347.3488 m³
